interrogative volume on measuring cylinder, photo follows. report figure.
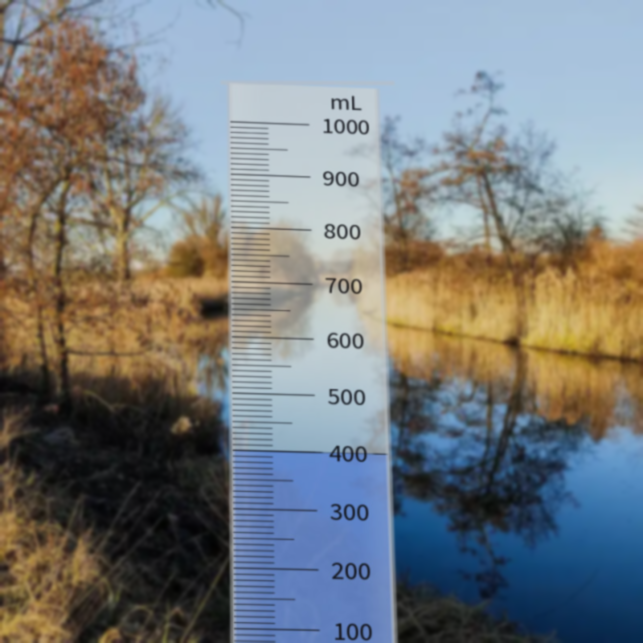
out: 400 mL
